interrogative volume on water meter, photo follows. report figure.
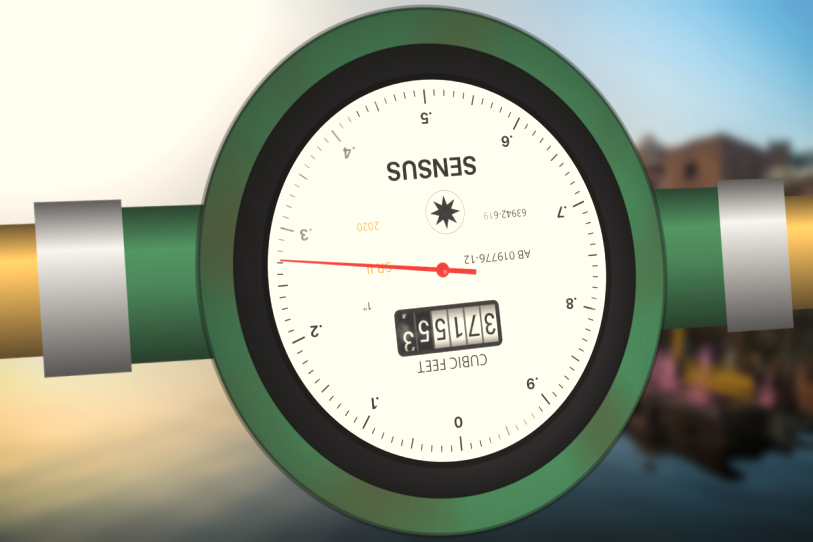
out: 371553.27 ft³
